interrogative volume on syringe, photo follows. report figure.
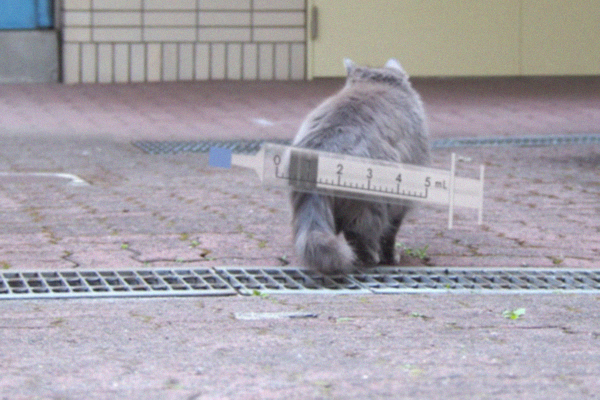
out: 0.4 mL
